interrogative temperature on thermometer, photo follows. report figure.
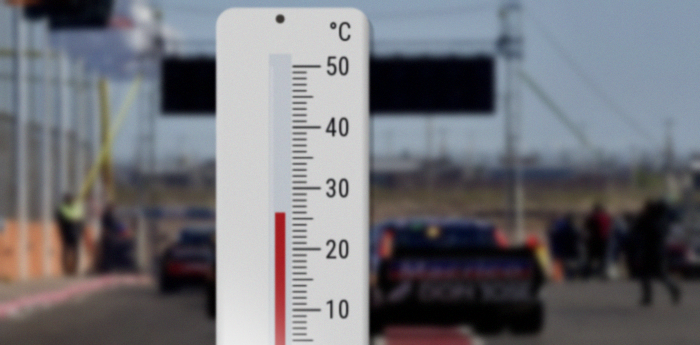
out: 26 °C
